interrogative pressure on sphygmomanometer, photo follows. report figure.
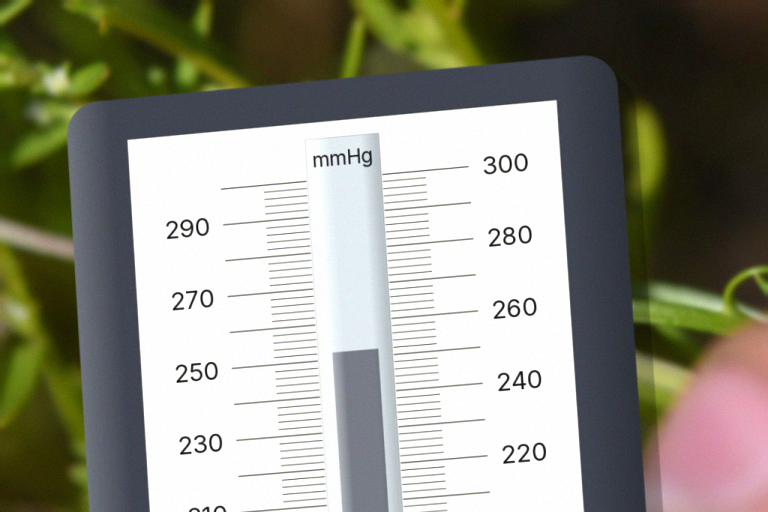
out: 252 mmHg
